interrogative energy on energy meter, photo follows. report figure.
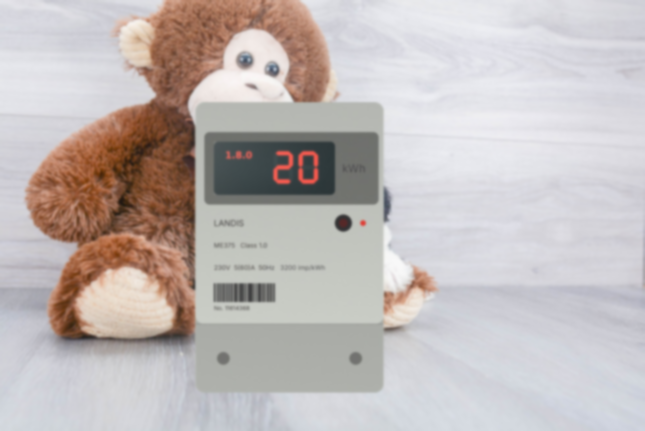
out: 20 kWh
